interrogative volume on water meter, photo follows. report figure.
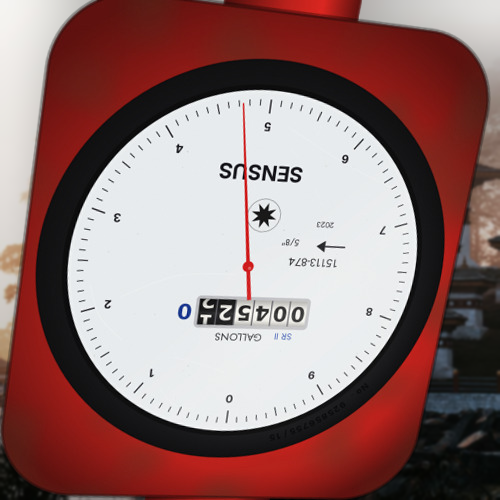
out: 45214.7 gal
